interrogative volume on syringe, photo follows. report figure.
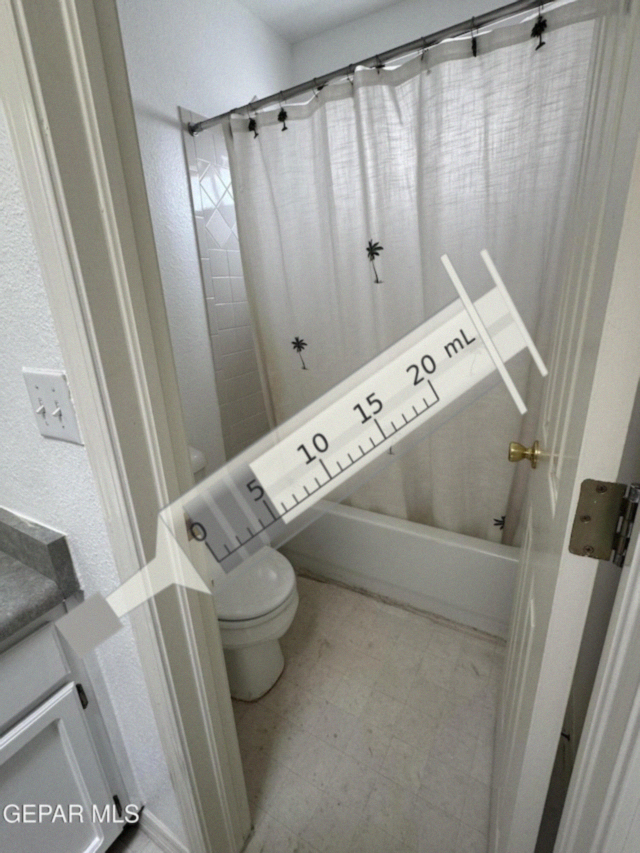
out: 0 mL
